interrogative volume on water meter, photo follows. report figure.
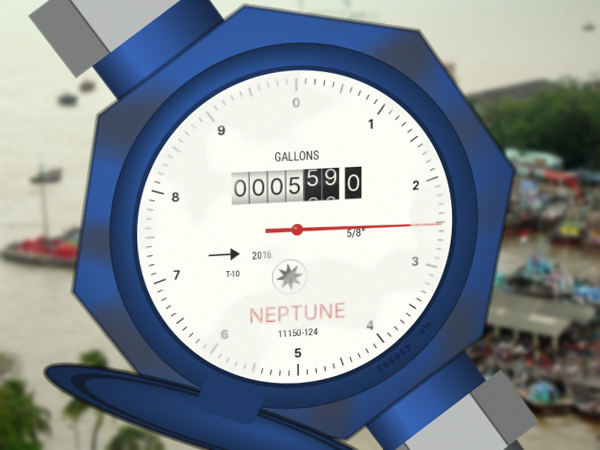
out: 5592.5 gal
